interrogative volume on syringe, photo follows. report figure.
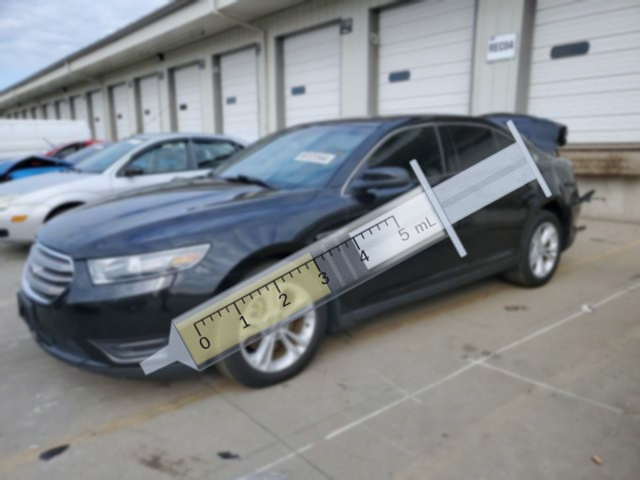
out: 3 mL
